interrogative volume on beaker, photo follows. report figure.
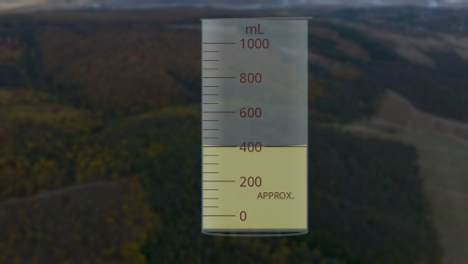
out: 400 mL
